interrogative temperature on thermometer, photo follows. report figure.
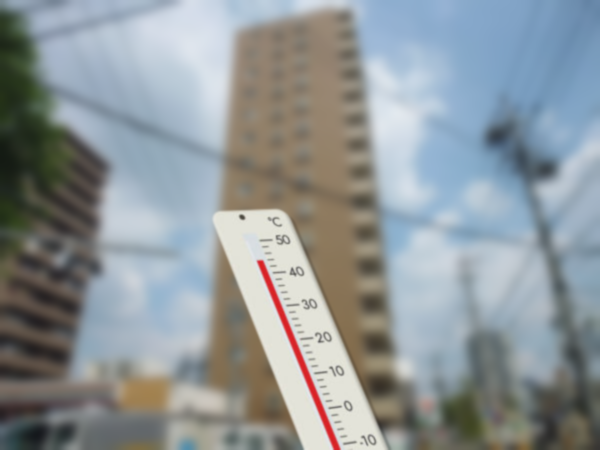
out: 44 °C
